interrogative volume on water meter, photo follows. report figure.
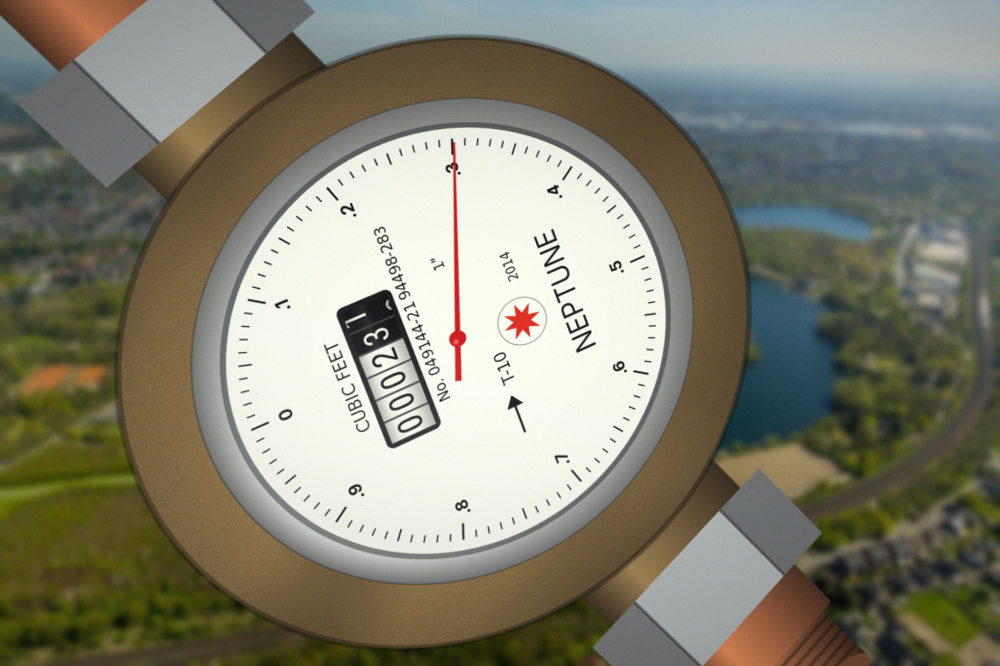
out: 231.30 ft³
